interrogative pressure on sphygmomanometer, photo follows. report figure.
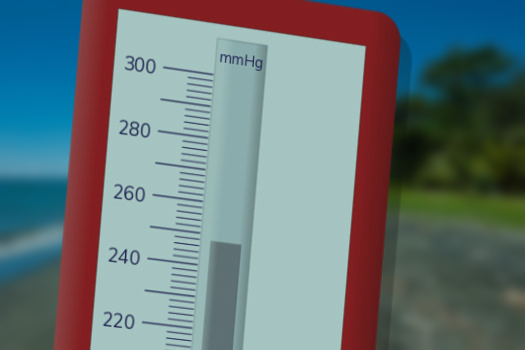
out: 248 mmHg
